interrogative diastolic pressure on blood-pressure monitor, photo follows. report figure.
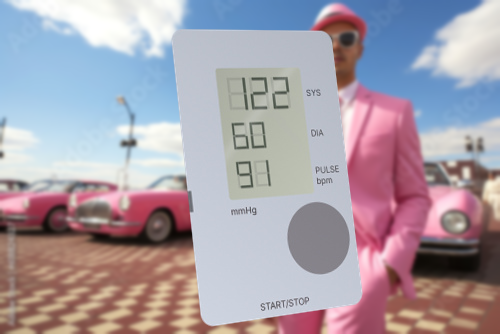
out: 60 mmHg
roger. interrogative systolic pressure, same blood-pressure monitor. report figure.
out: 122 mmHg
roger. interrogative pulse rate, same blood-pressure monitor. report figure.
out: 91 bpm
